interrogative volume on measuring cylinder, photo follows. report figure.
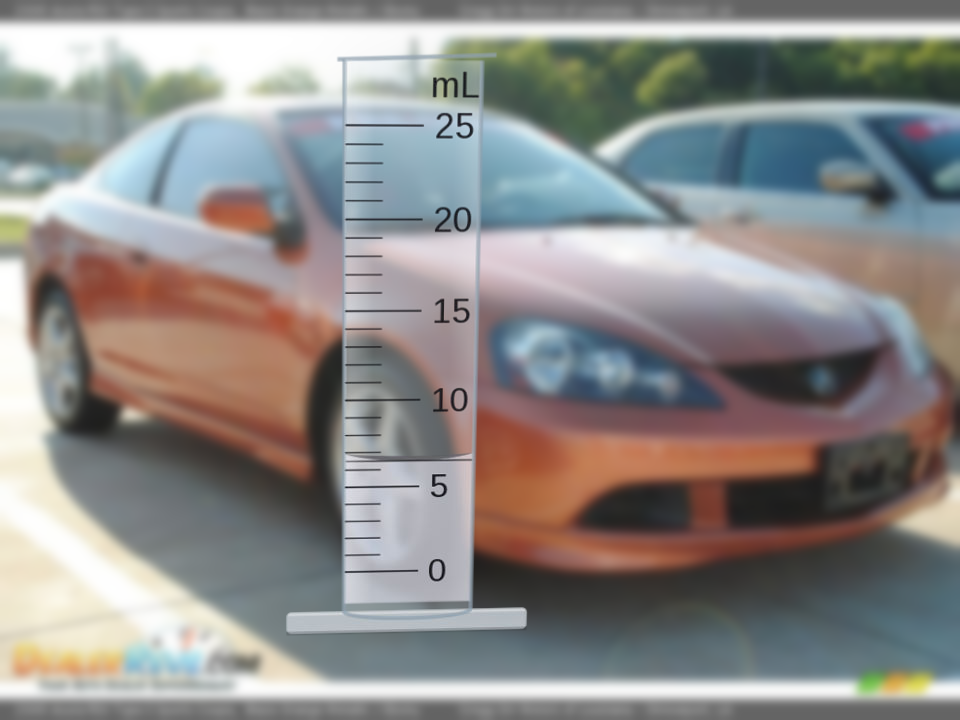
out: 6.5 mL
